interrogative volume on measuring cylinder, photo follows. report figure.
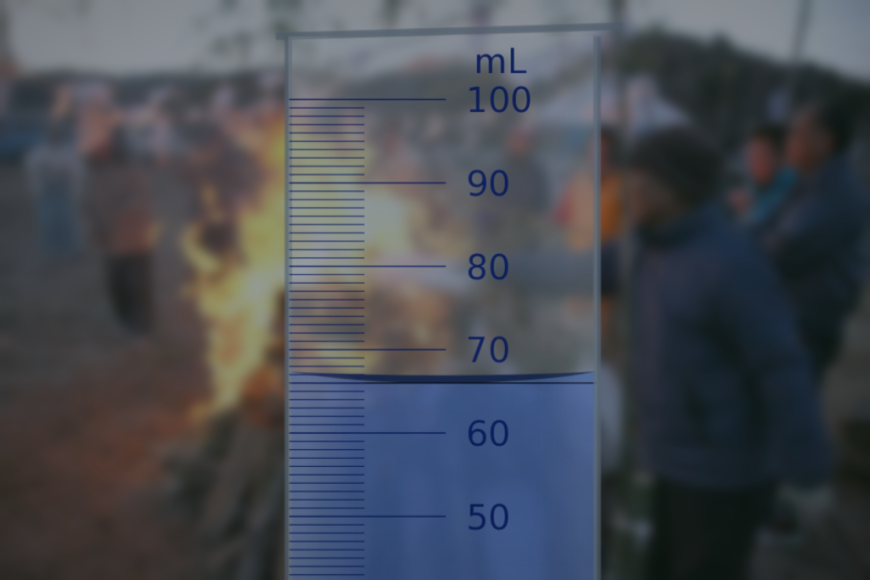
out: 66 mL
